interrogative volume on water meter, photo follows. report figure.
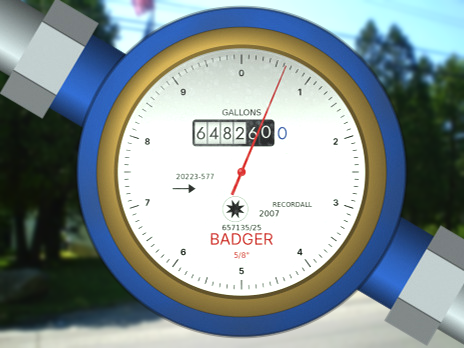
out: 6482600.6 gal
